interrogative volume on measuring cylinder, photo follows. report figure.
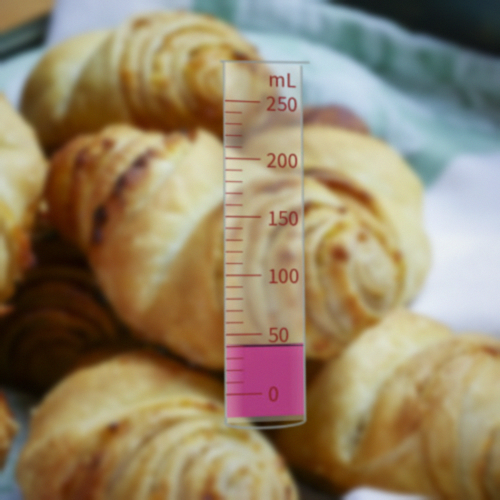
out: 40 mL
